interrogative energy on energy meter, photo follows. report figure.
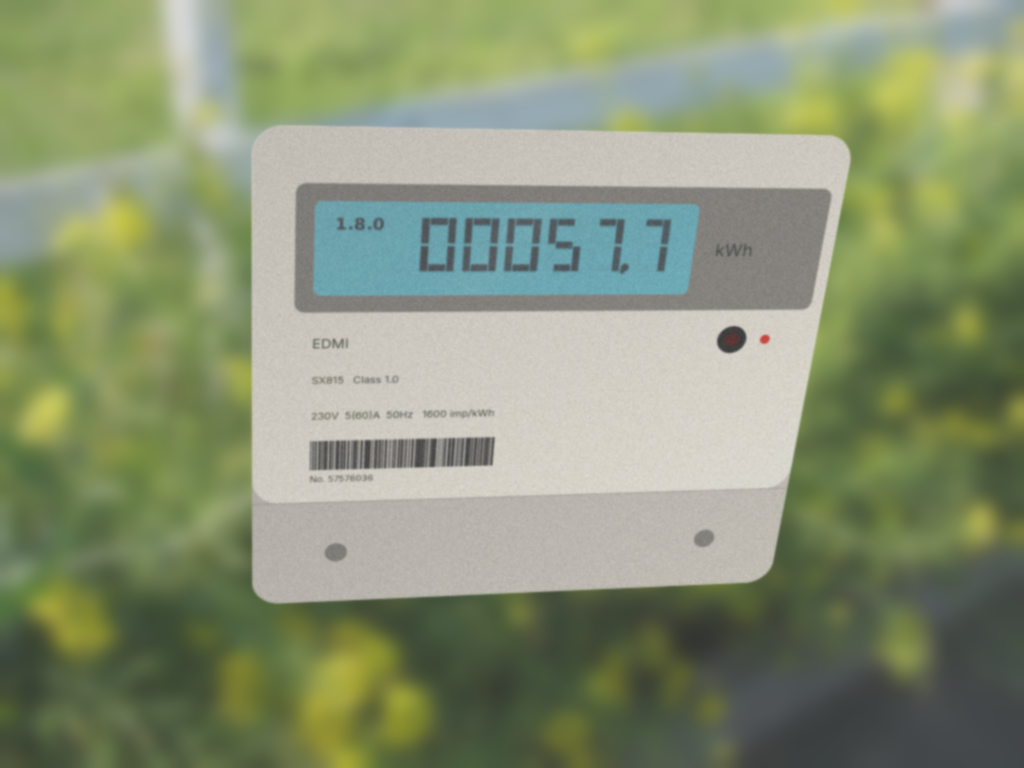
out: 57.7 kWh
